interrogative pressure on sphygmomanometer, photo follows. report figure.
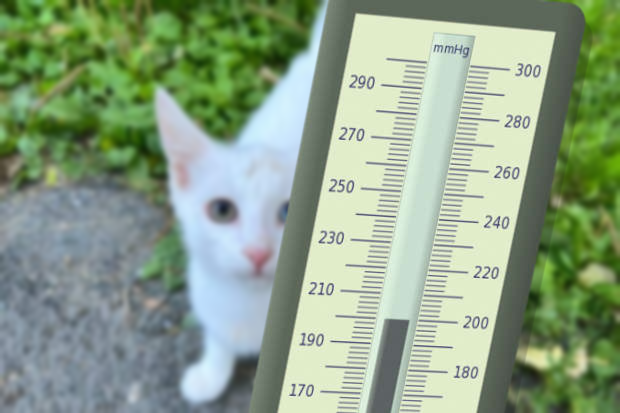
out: 200 mmHg
